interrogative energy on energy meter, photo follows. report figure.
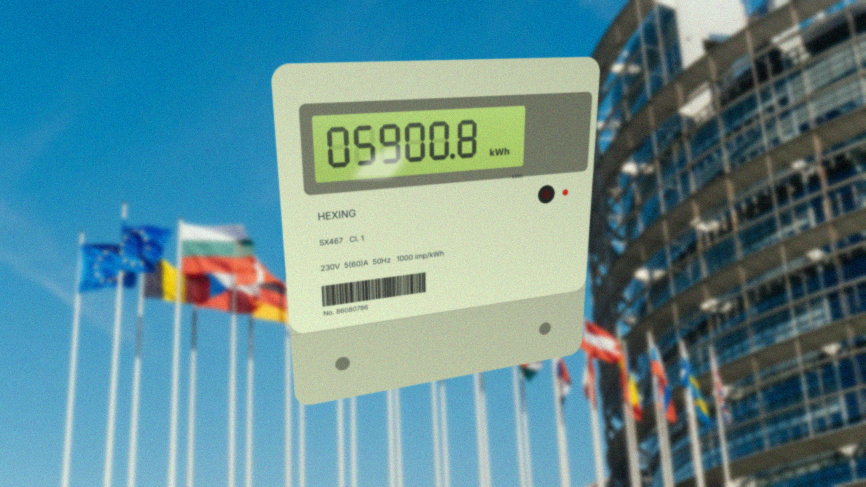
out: 5900.8 kWh
